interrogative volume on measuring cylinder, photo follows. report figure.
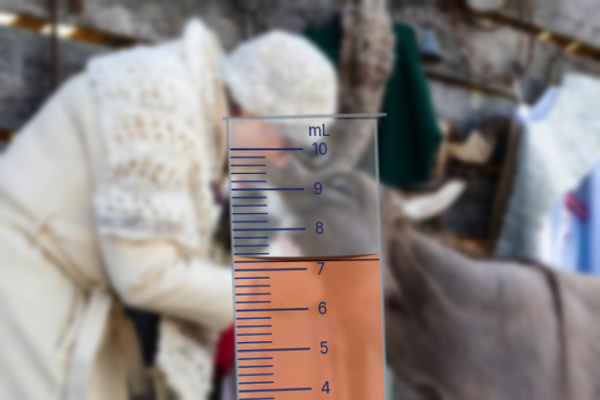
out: 7.2 mL
